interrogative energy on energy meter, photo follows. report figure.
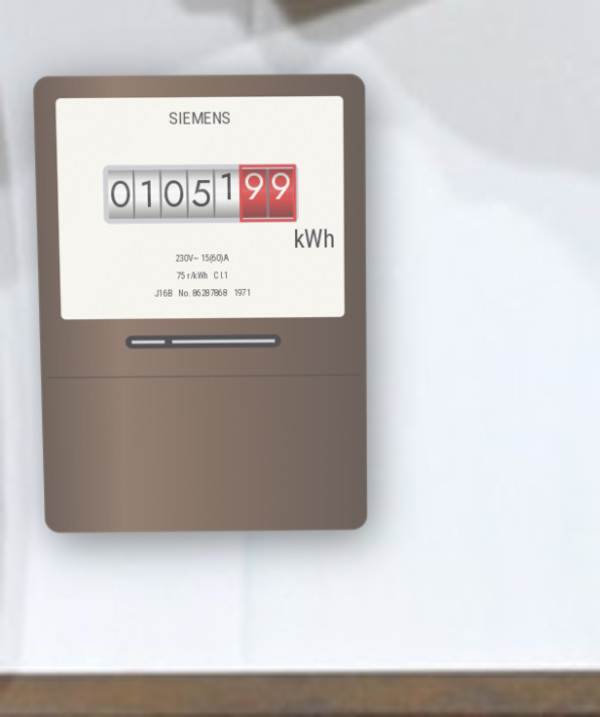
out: 1051.99 kWh
